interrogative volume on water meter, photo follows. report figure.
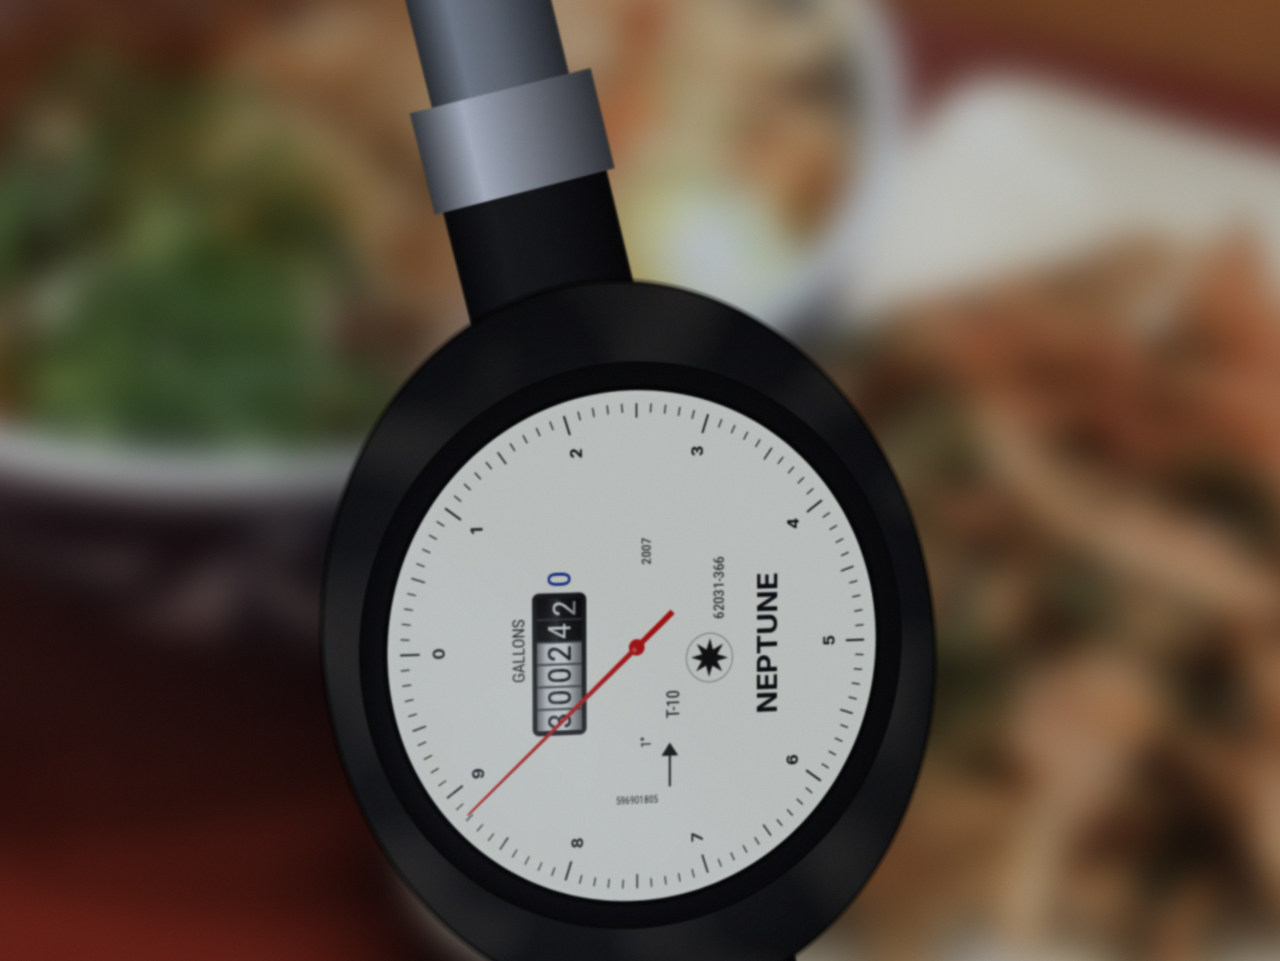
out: 3002418.8 gal
